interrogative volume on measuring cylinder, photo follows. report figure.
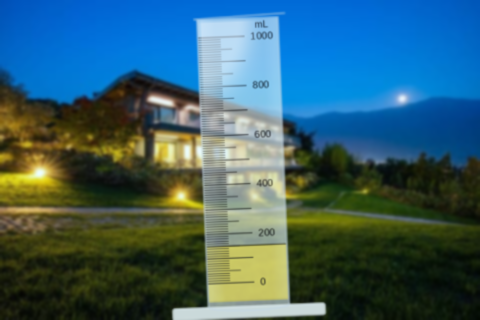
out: 150 mL
